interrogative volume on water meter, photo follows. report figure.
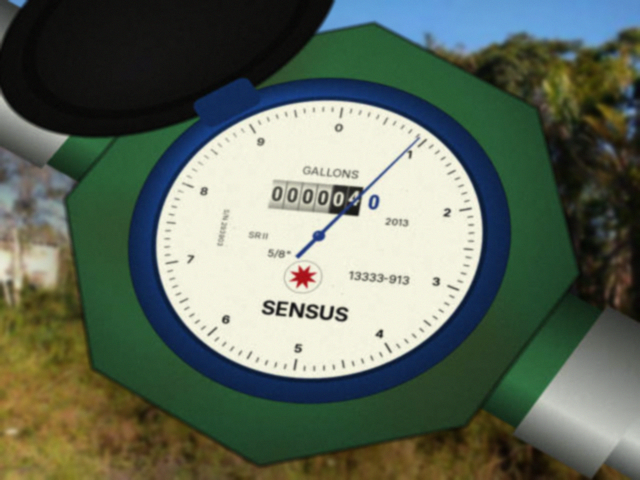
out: 40.9 gal
